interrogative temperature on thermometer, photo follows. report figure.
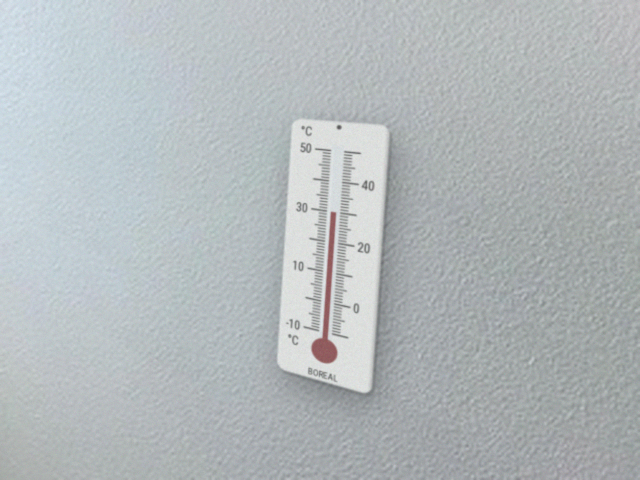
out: 30 °C
